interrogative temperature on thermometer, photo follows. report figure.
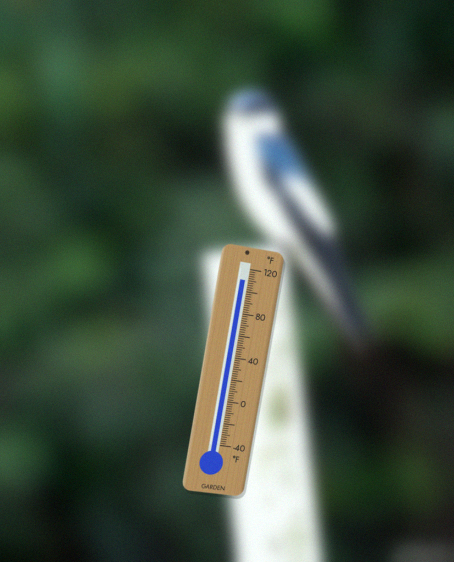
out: 110 °F
